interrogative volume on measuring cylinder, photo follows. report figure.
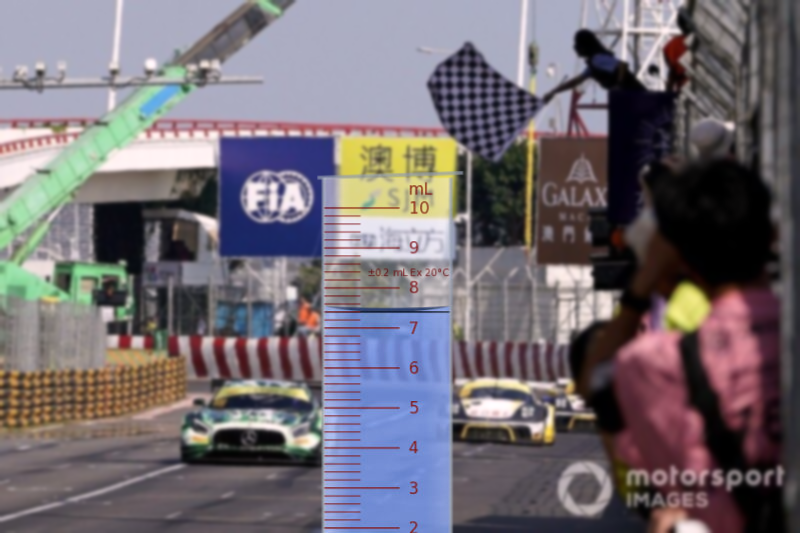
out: 7.4 mL
